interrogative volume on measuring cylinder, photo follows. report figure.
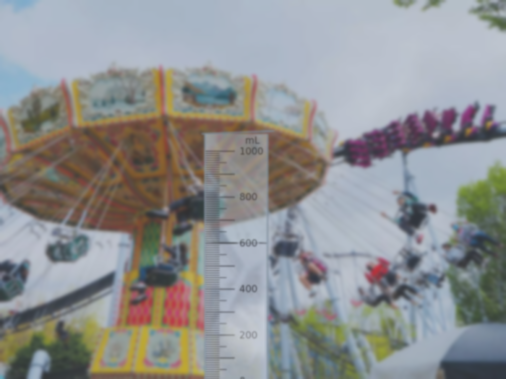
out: 600 mL
